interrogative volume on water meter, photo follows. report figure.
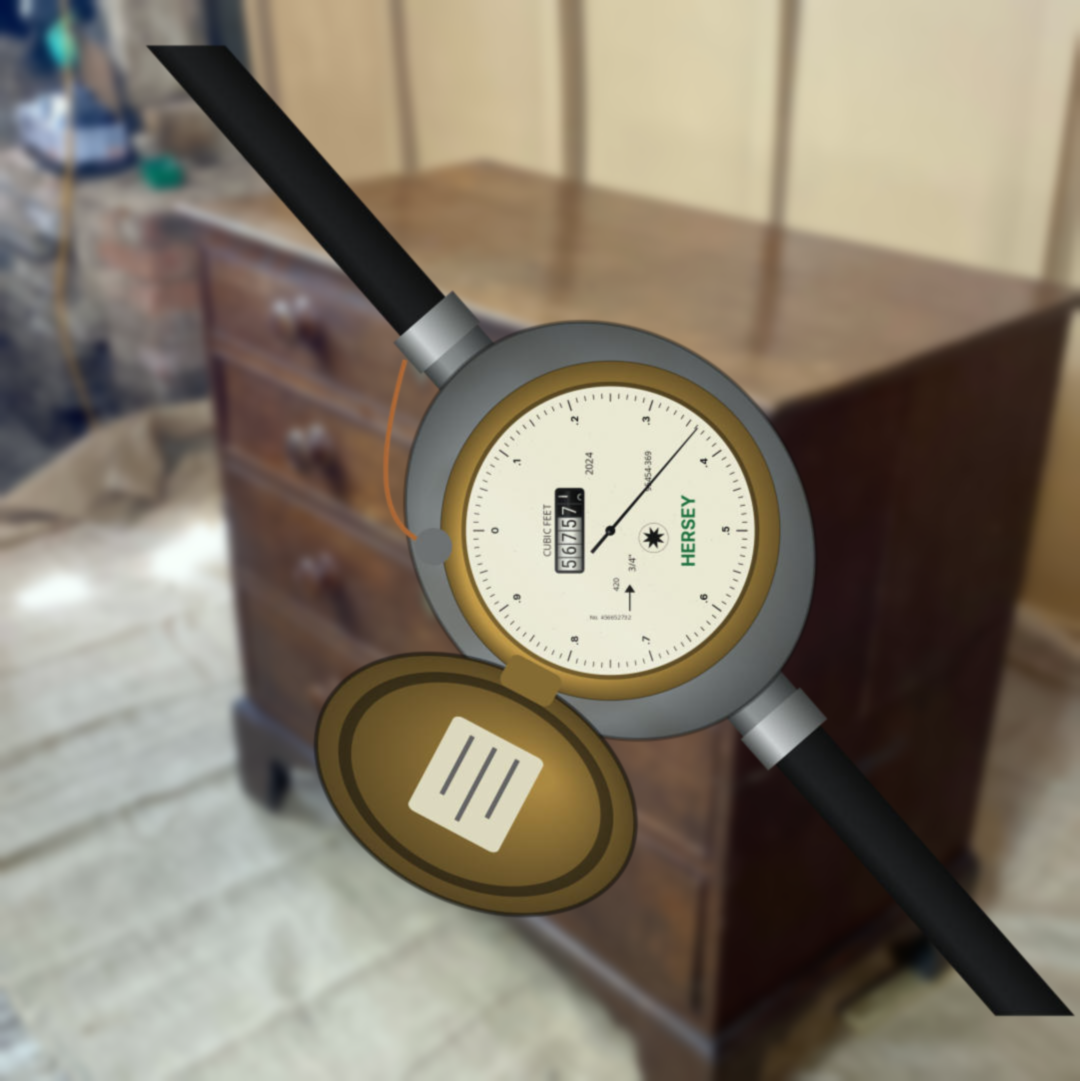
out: 567571.36 ft³
